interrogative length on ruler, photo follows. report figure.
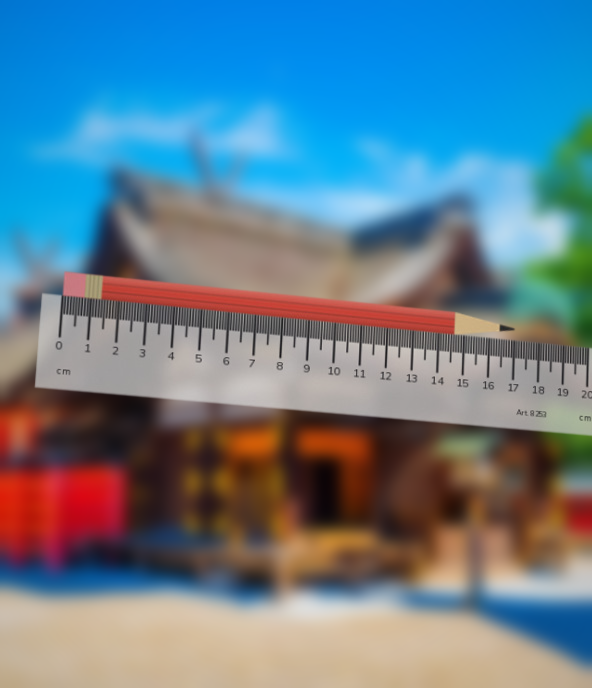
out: 17 cm
